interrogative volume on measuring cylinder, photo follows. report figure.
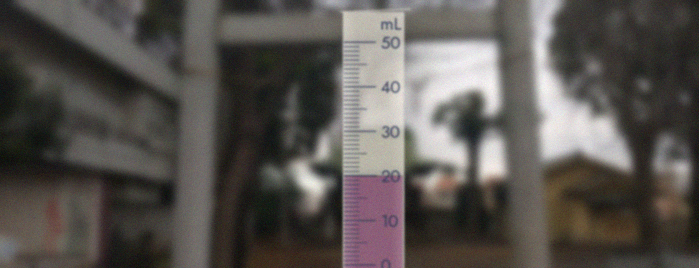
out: 20 mL
